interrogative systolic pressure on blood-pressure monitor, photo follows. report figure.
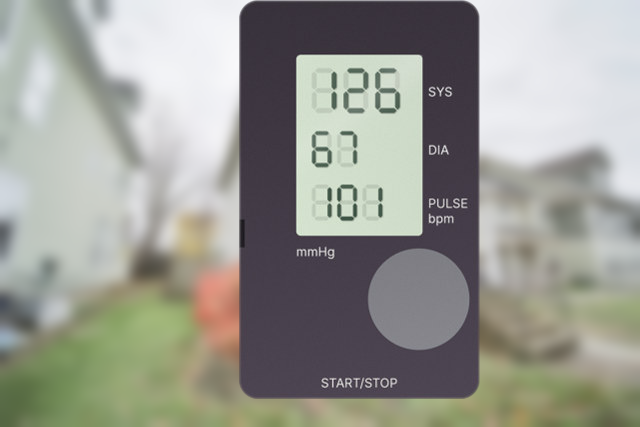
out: 126 mmHg
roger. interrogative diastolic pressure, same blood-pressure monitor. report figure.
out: 67 mmHg
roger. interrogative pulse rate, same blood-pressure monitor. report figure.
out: 101 bpm
